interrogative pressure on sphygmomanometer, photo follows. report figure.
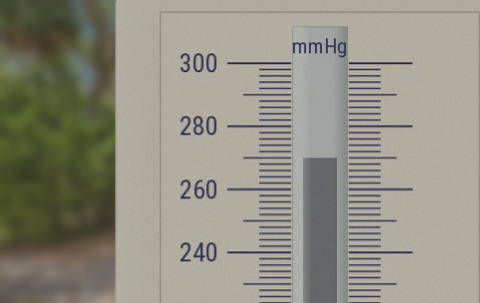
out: 270 mmHg
